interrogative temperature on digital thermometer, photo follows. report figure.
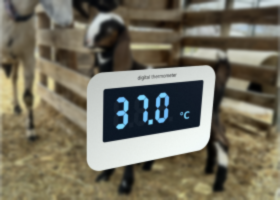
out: 37.0 °C
